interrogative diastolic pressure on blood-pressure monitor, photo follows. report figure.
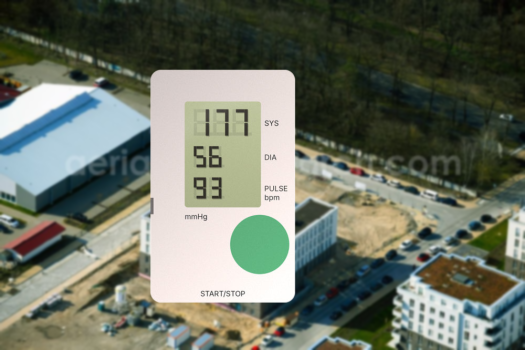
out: 56 mmHg
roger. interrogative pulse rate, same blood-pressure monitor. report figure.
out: 93 bpm
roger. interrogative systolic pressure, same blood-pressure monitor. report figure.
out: 177 mmHg
